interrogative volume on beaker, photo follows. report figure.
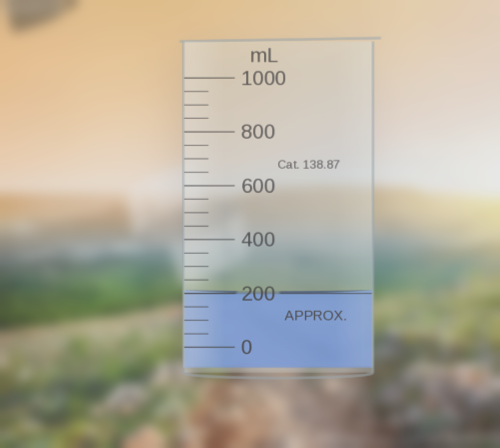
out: 200 mL
